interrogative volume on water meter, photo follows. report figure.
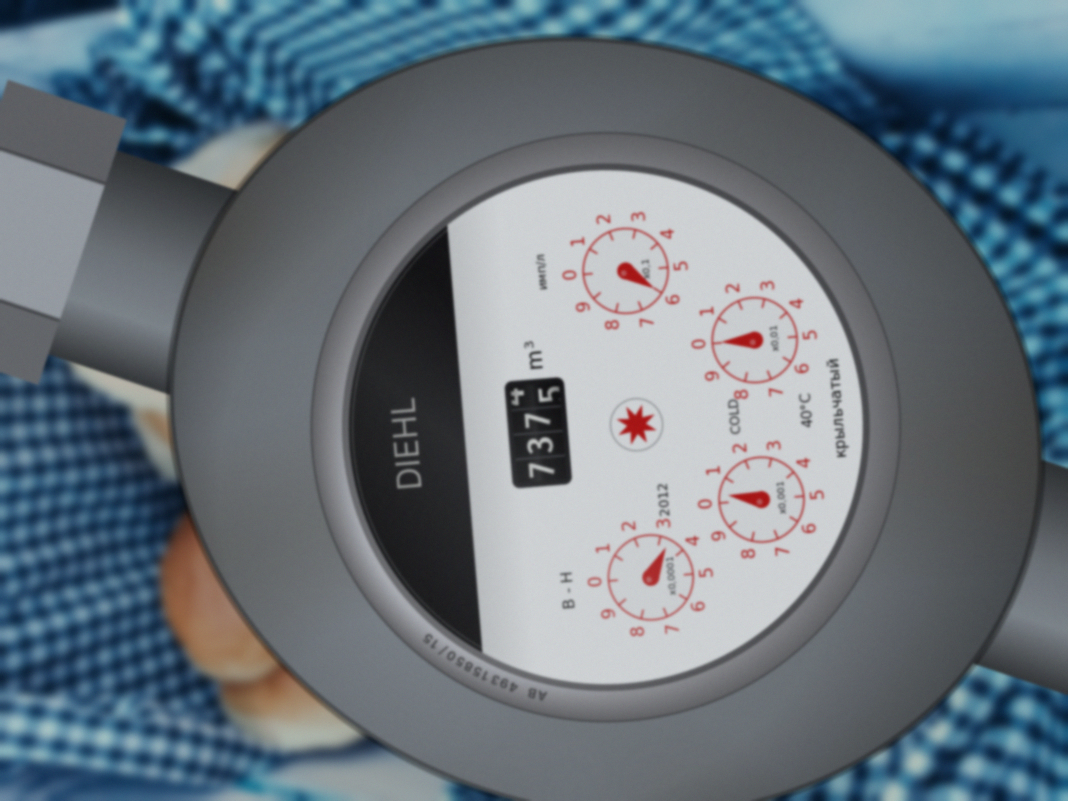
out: 7374.6003 m³
